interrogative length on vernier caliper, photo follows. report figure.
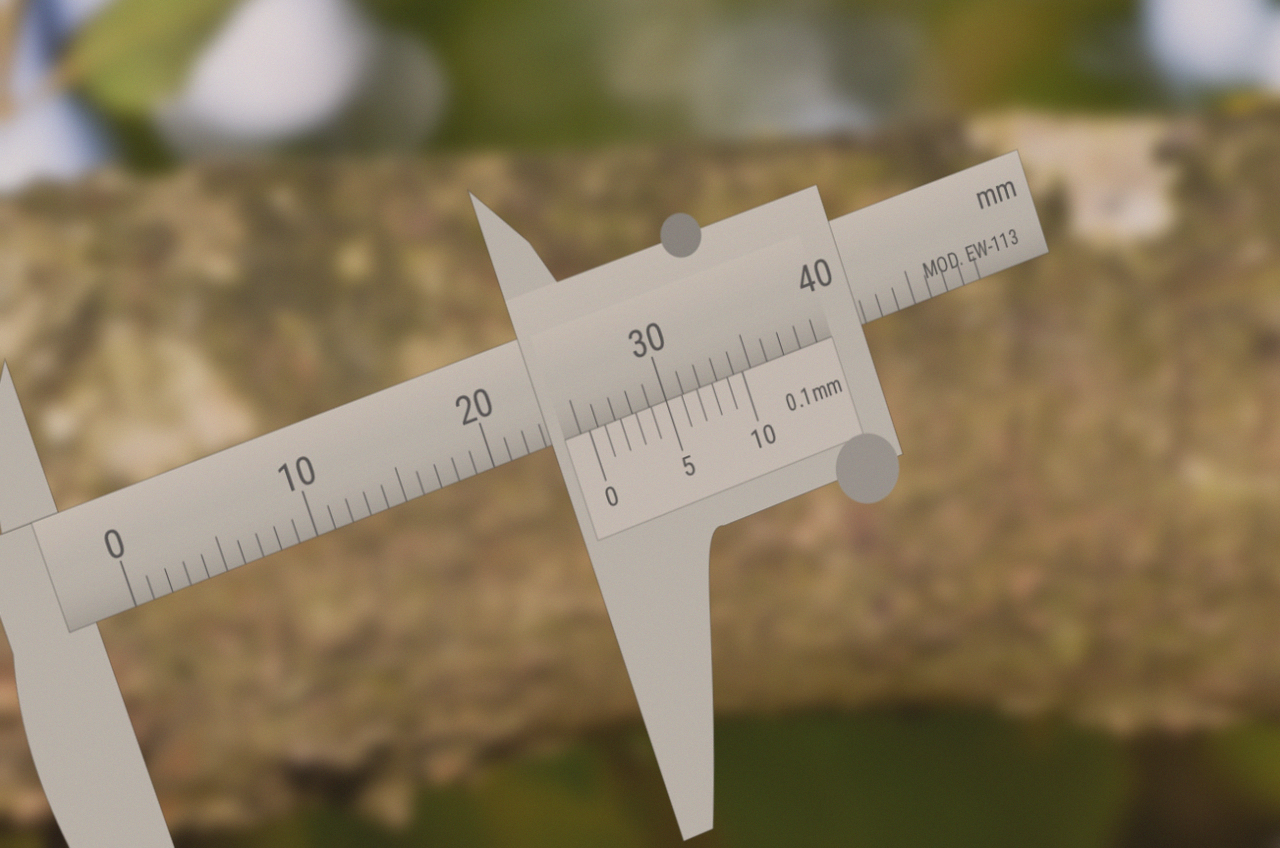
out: 25.5 mm
